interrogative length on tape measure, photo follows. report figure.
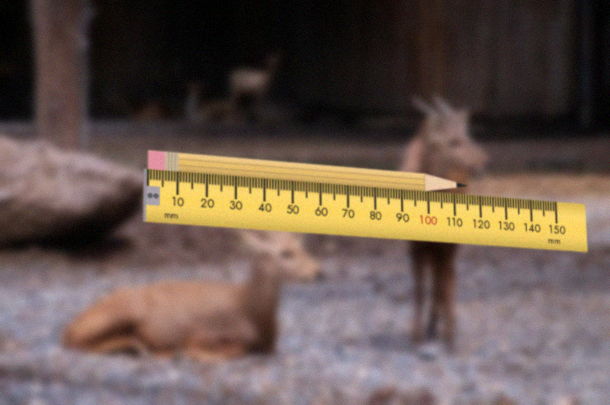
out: 115 mm
